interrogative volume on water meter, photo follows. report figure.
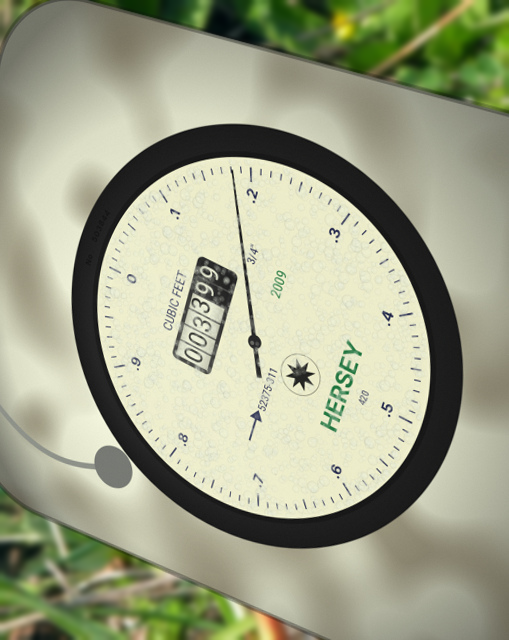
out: 3399.18 ft³
